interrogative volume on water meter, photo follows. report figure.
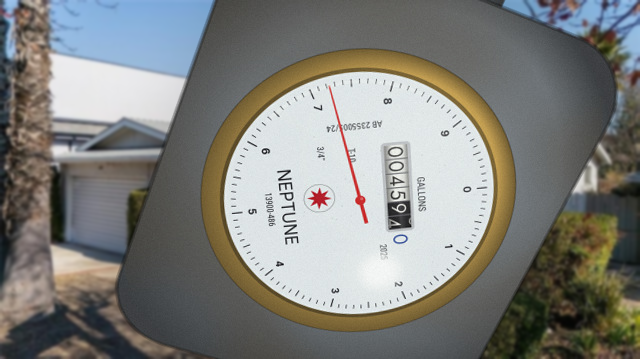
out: 45937.2 gal
